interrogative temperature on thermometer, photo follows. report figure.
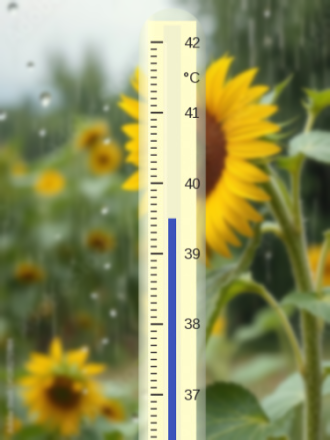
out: 39.5 °C
